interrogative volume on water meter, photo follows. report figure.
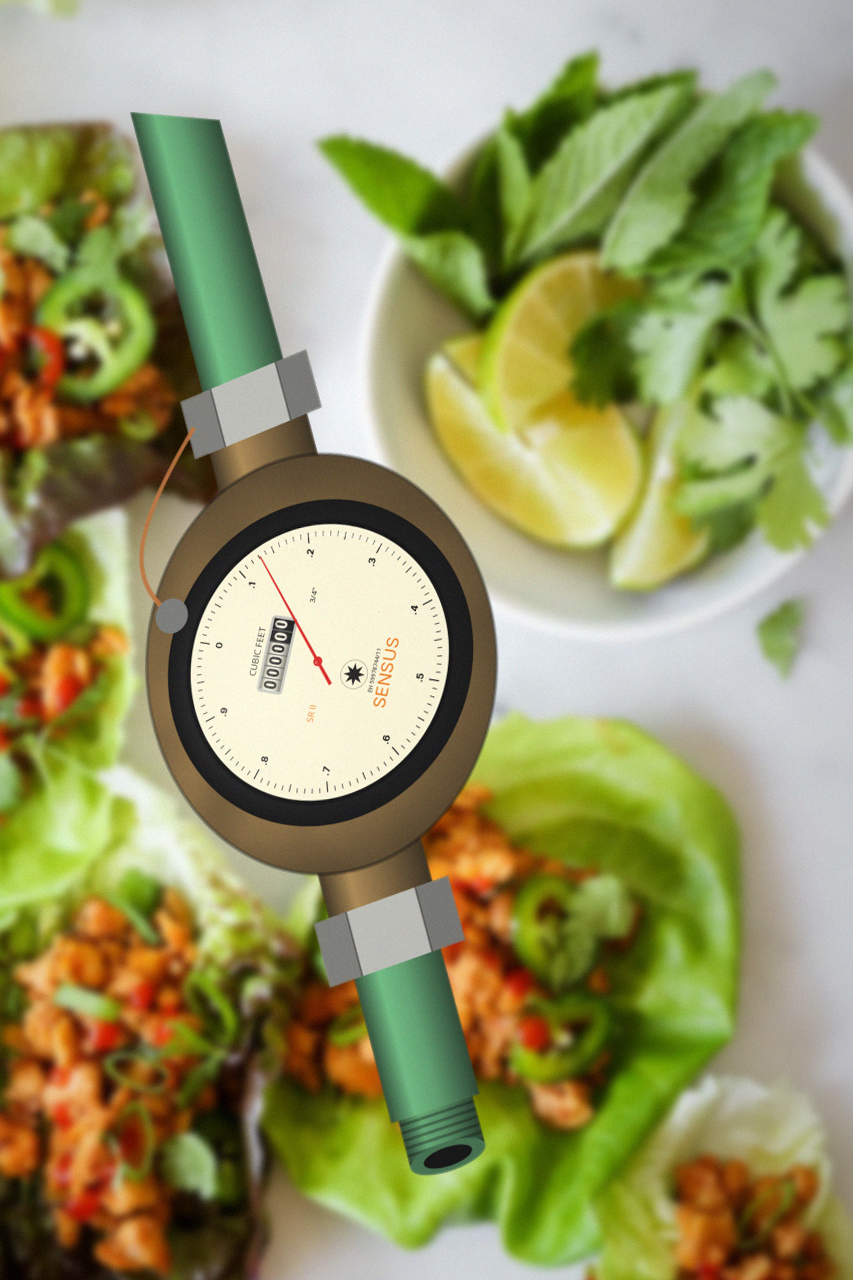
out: 0.13 ft³
